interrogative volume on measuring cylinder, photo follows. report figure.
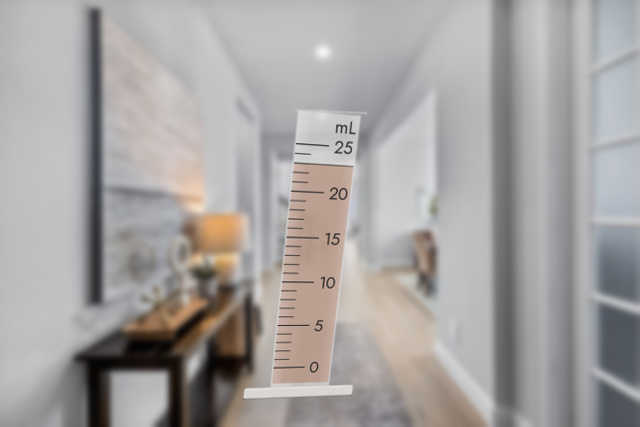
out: 23 mL
